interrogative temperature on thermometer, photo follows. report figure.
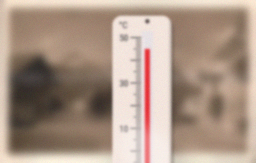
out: 45 °C
